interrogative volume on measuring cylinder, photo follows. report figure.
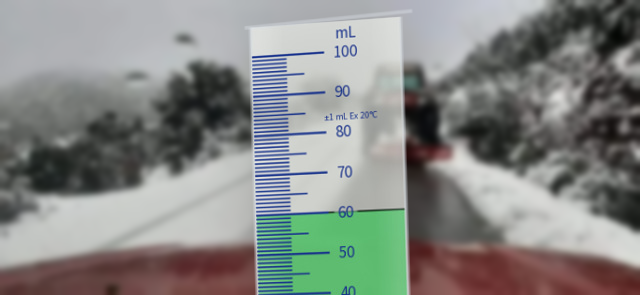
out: 60 mL
